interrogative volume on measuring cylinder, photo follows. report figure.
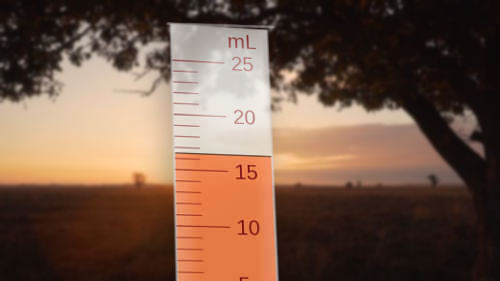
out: 16.5 mL
